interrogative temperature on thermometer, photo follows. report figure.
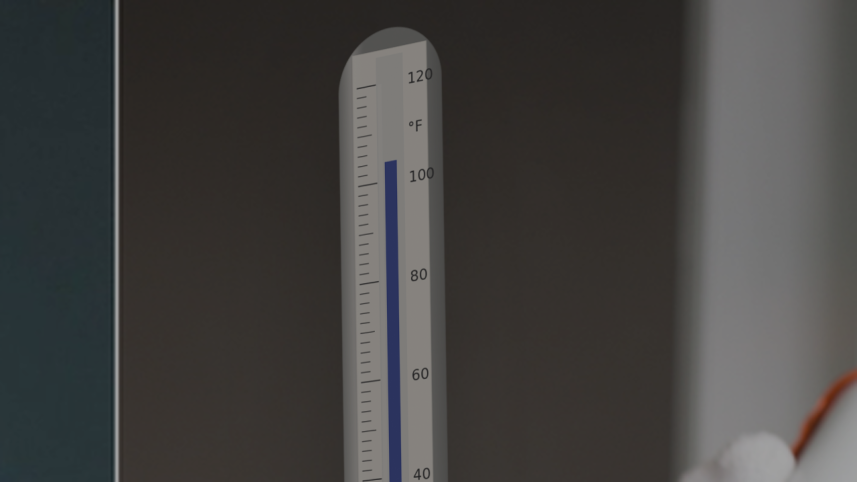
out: 104 °F
